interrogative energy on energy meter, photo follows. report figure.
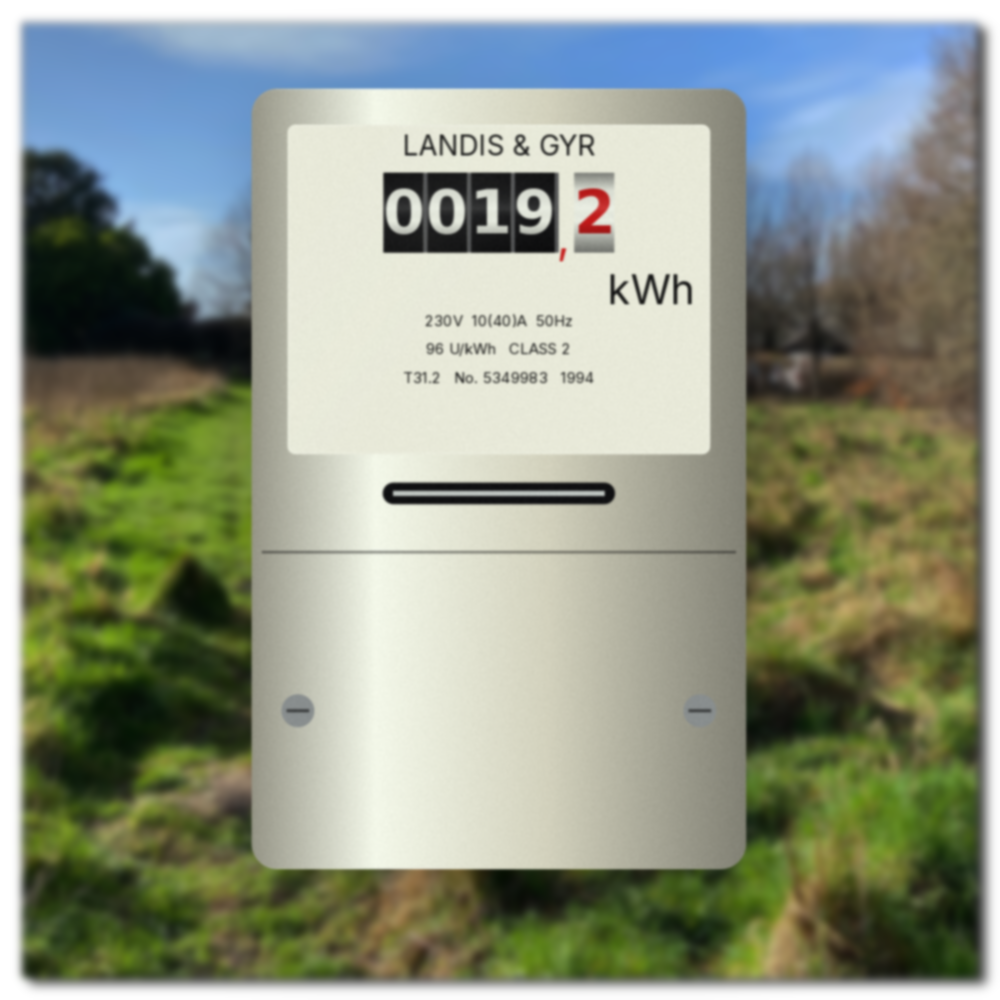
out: 19.2 kWh
